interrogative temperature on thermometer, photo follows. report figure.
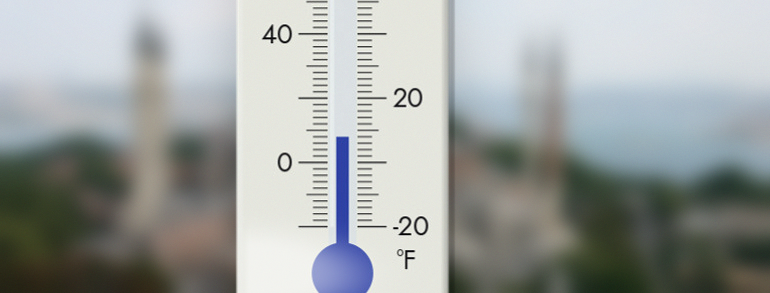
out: 8 °F
